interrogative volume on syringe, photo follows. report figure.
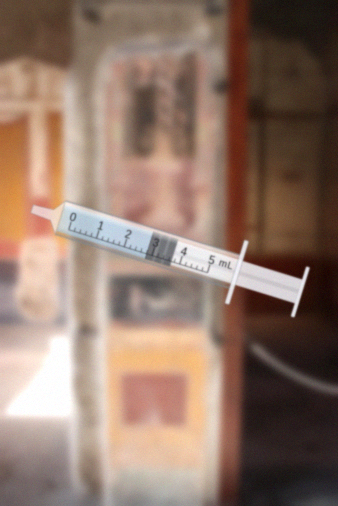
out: 2.8 mL
